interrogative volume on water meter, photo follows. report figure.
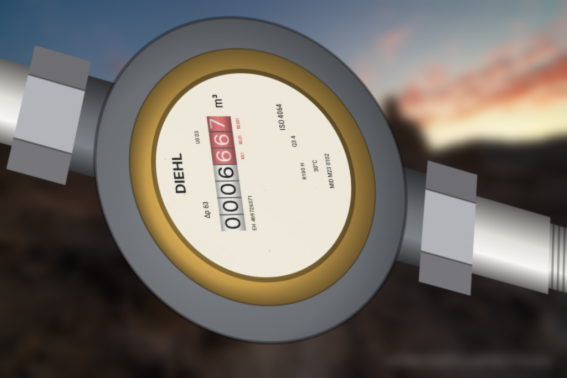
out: 6.667 m³
